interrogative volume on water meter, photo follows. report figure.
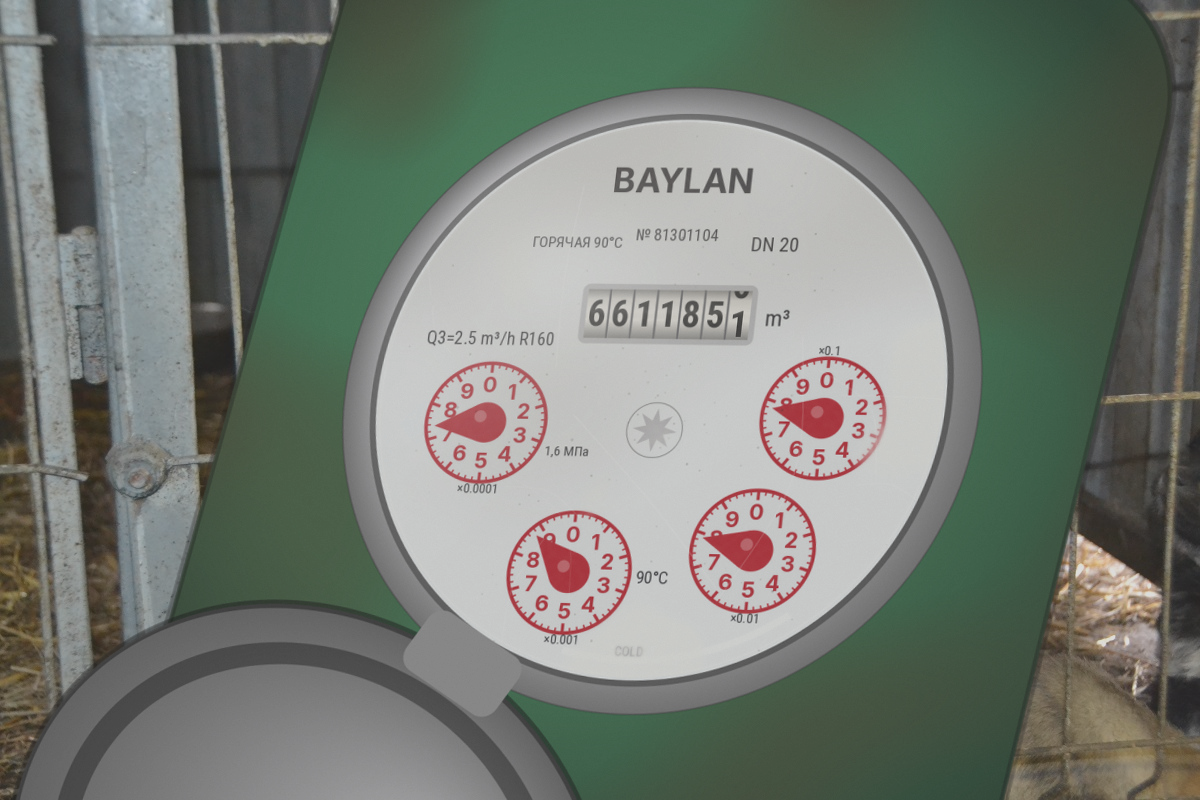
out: 6611850.7787 m³
